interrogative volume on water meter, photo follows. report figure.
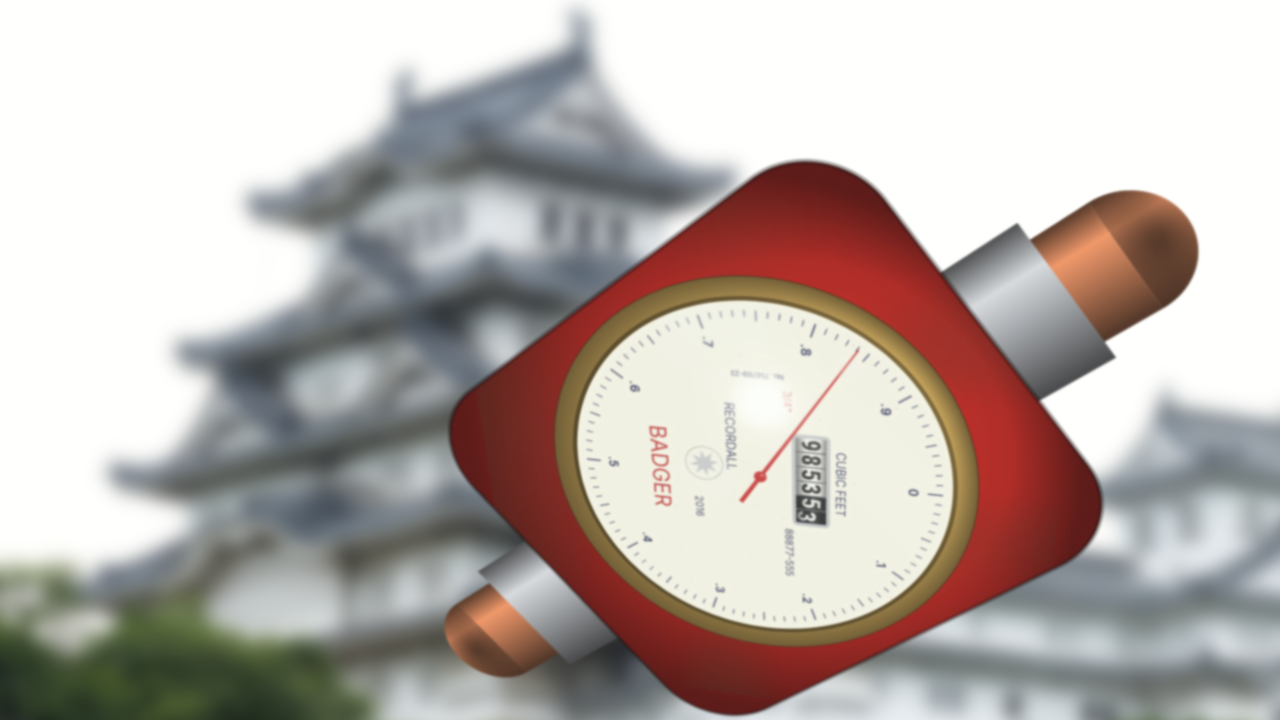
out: 985352.84 ft³
